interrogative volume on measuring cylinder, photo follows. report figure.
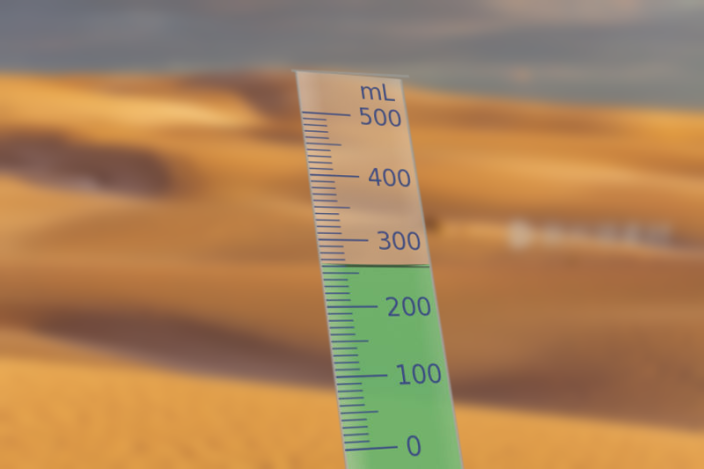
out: 260 mL
